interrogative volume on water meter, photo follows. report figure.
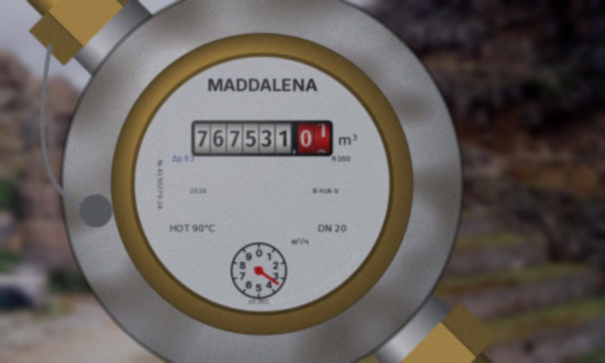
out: 767531.013 m³
